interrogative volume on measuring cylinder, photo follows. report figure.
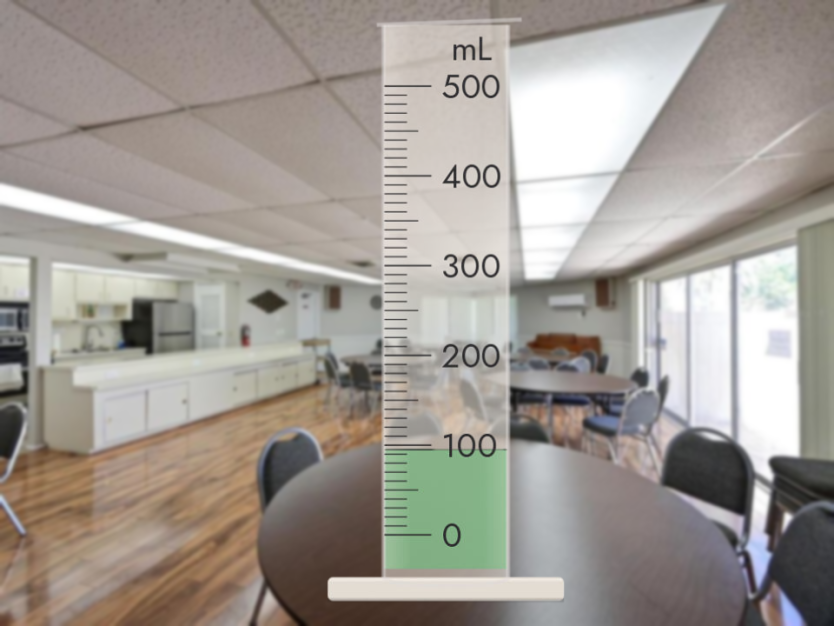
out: 95 mL
